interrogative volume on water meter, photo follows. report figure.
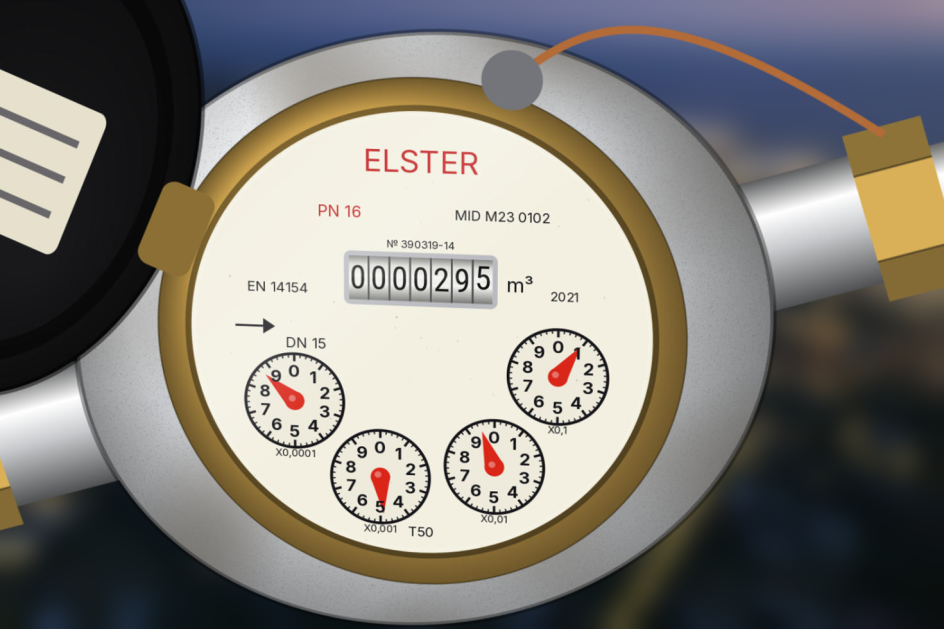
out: 295.0948 m³
